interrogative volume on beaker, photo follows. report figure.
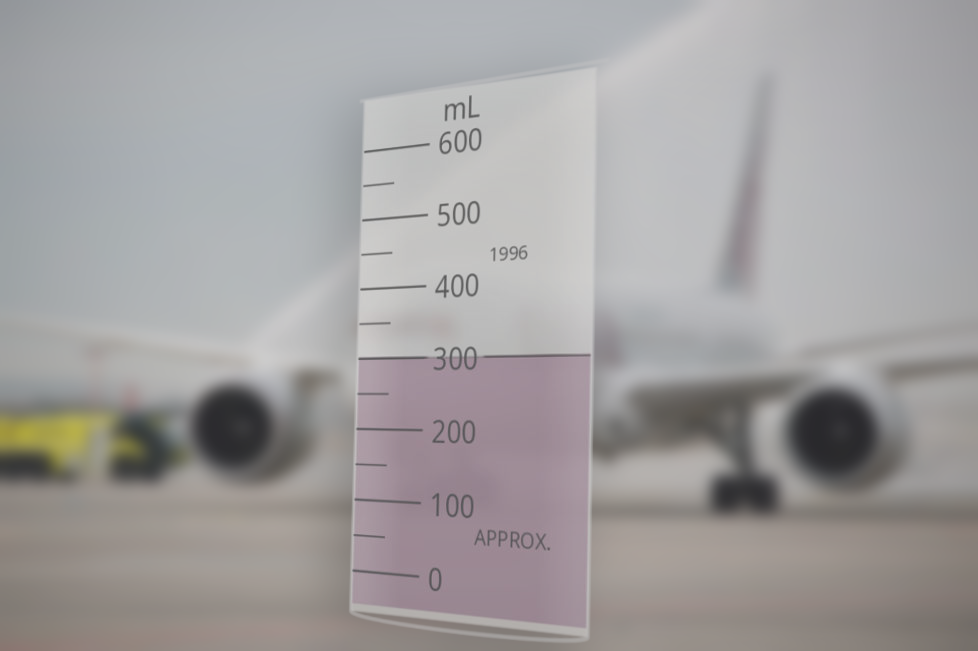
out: 300 mL
